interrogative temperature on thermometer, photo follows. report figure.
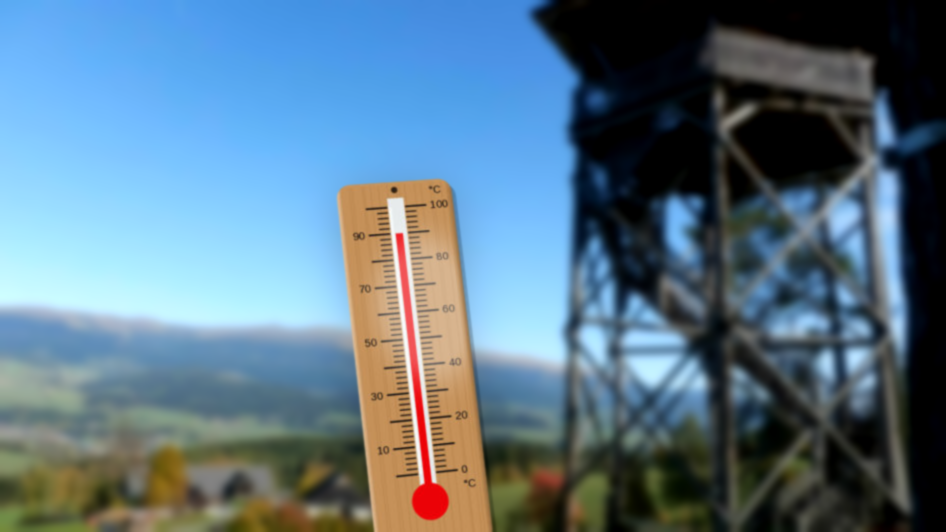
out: 90 °C
